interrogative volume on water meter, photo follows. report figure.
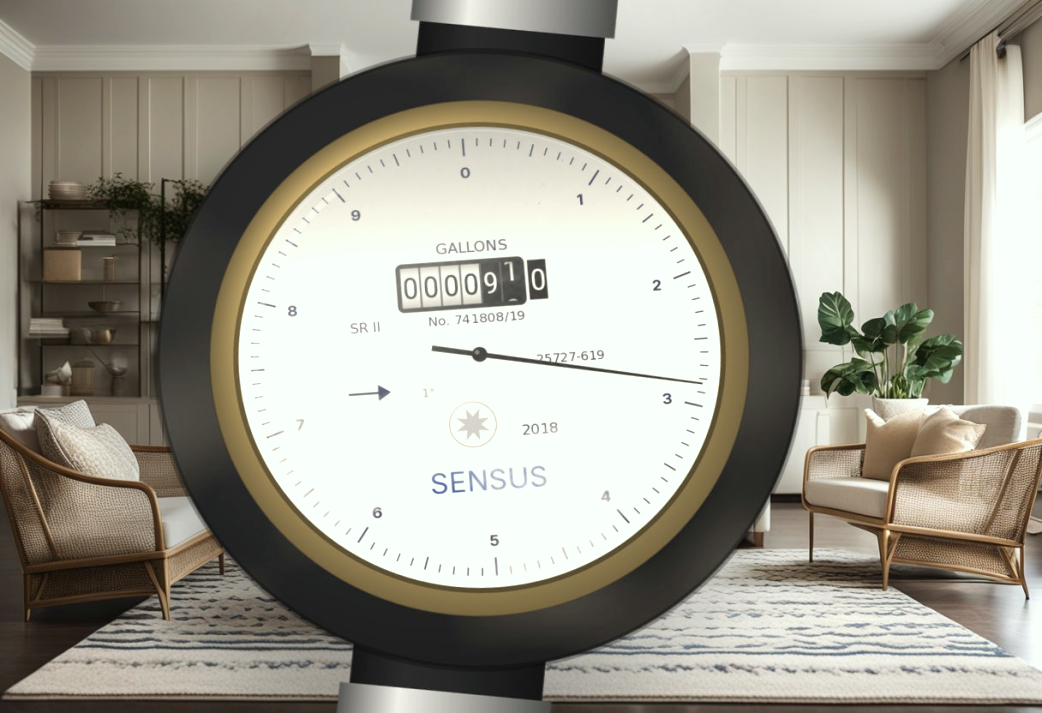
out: 912.8 gal
